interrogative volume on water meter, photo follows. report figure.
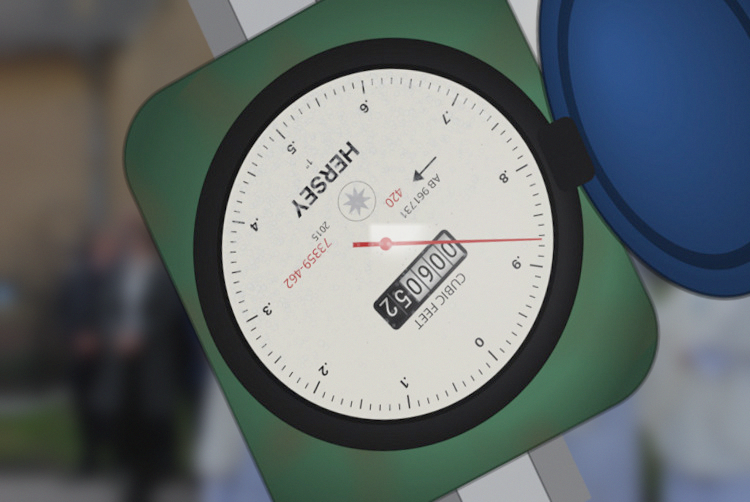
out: 6051.87 ft³
